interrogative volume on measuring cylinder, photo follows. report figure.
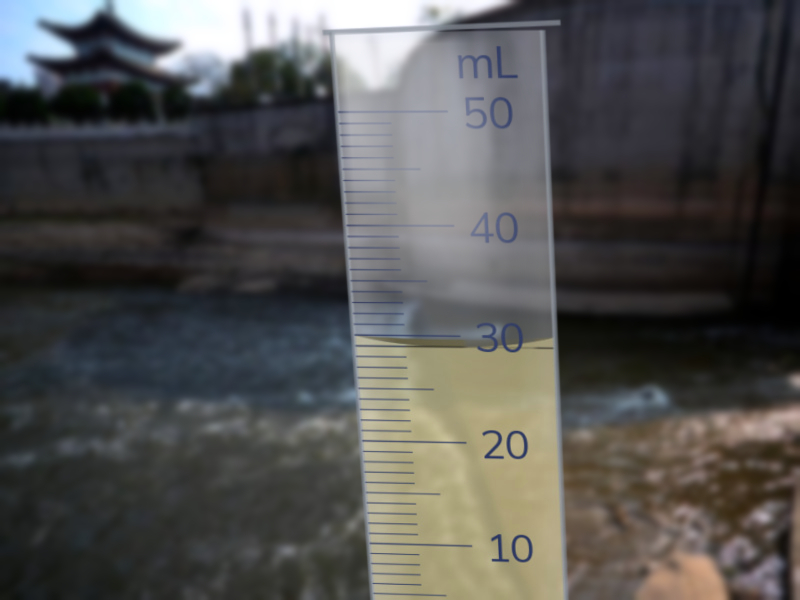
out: 29 mL
